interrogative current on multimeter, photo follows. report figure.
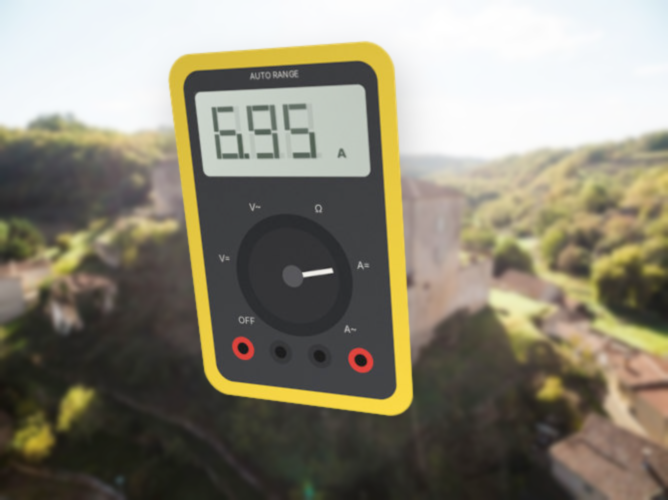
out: 6.95 A
